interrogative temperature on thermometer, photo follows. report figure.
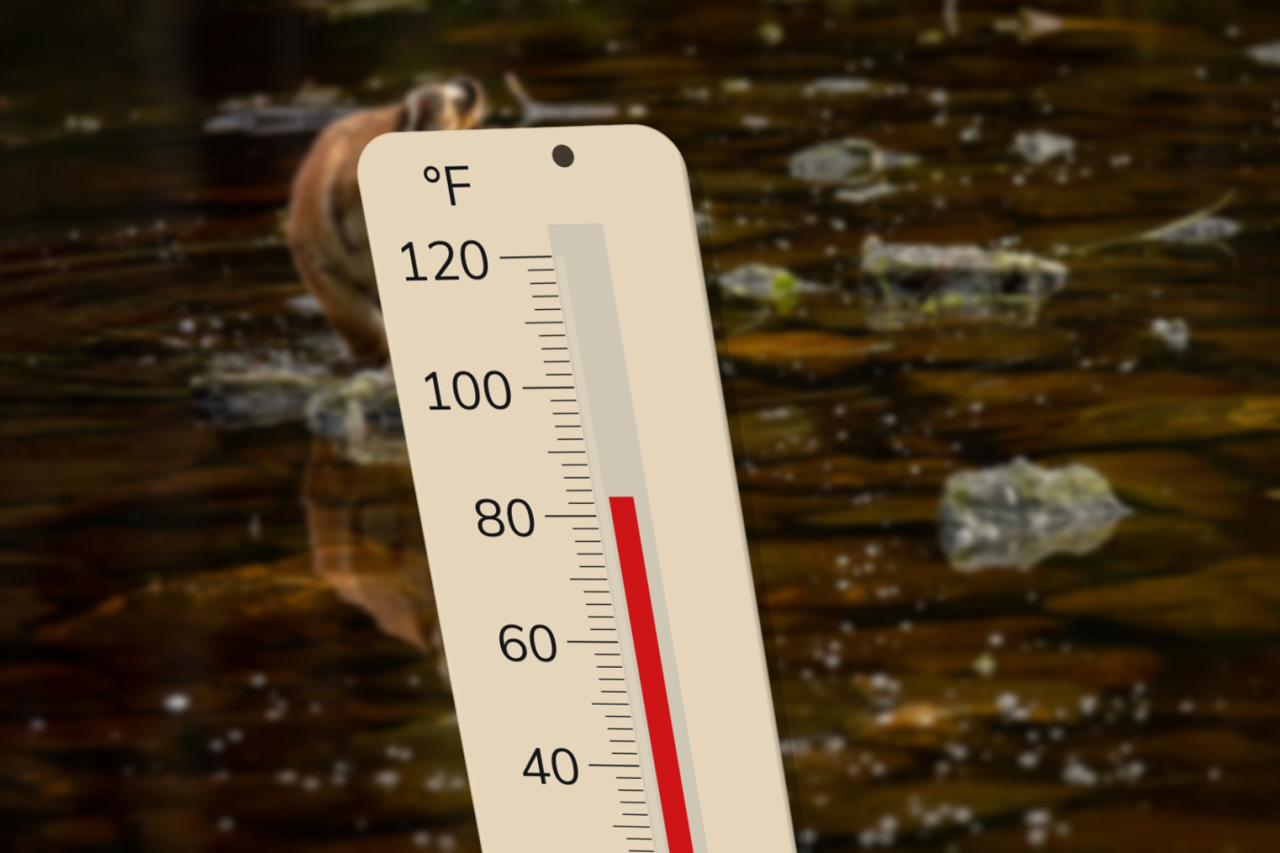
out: 83 °F
